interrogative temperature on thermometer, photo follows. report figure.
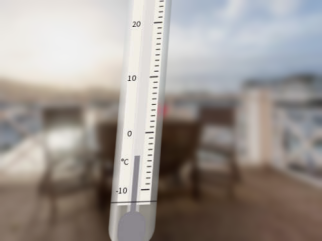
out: -4 °C
